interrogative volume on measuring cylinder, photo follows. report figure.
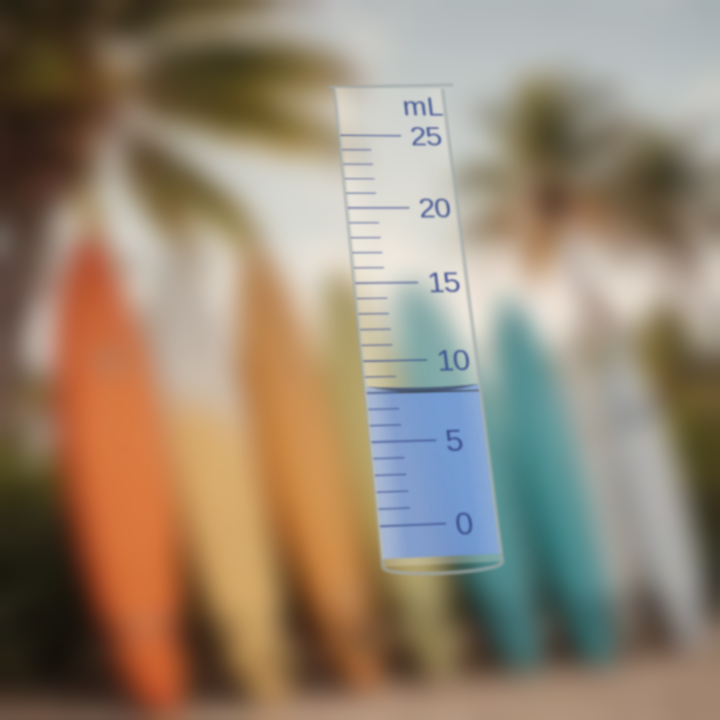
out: 8 mL
